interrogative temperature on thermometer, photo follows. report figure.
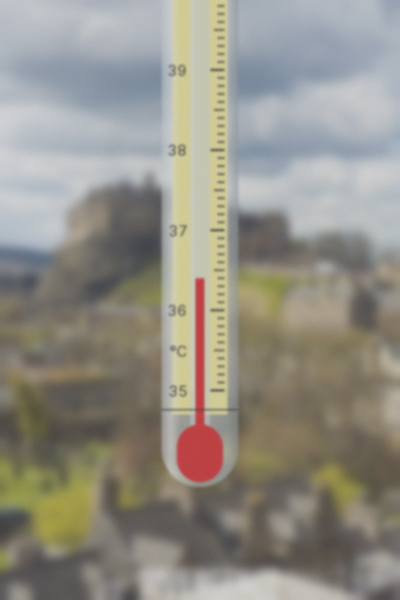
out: 36.4 °C
